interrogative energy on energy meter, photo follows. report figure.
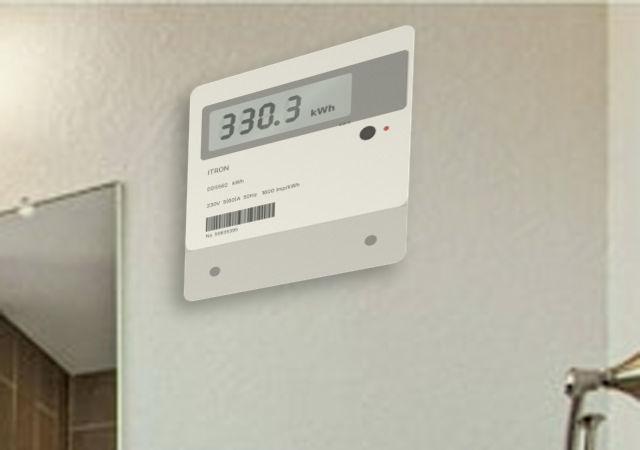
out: 330.3 kWh
